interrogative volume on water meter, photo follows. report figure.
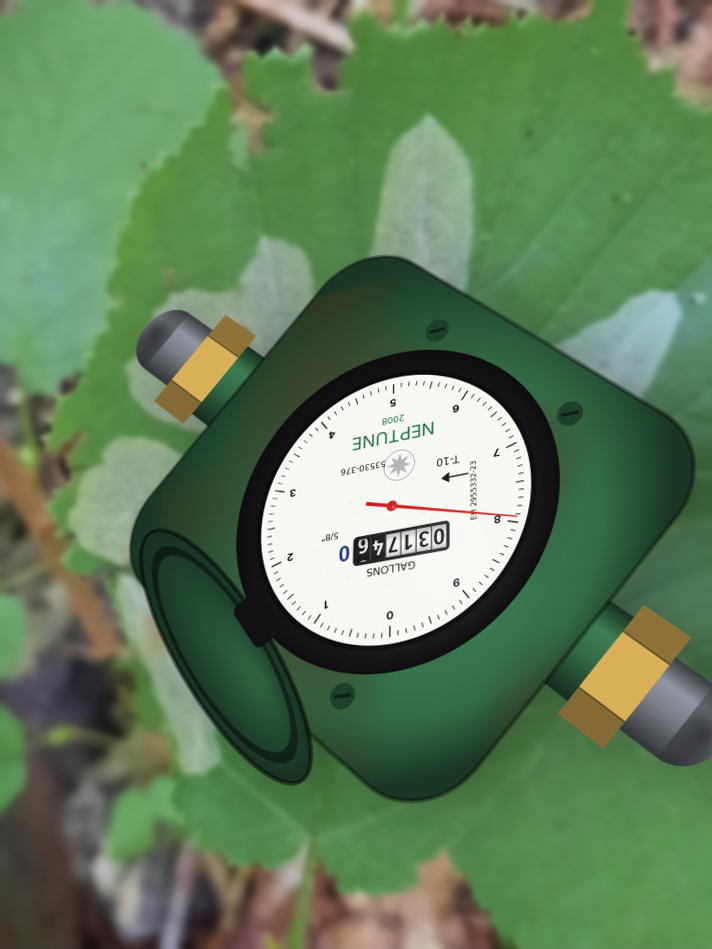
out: 317457.9 gal
